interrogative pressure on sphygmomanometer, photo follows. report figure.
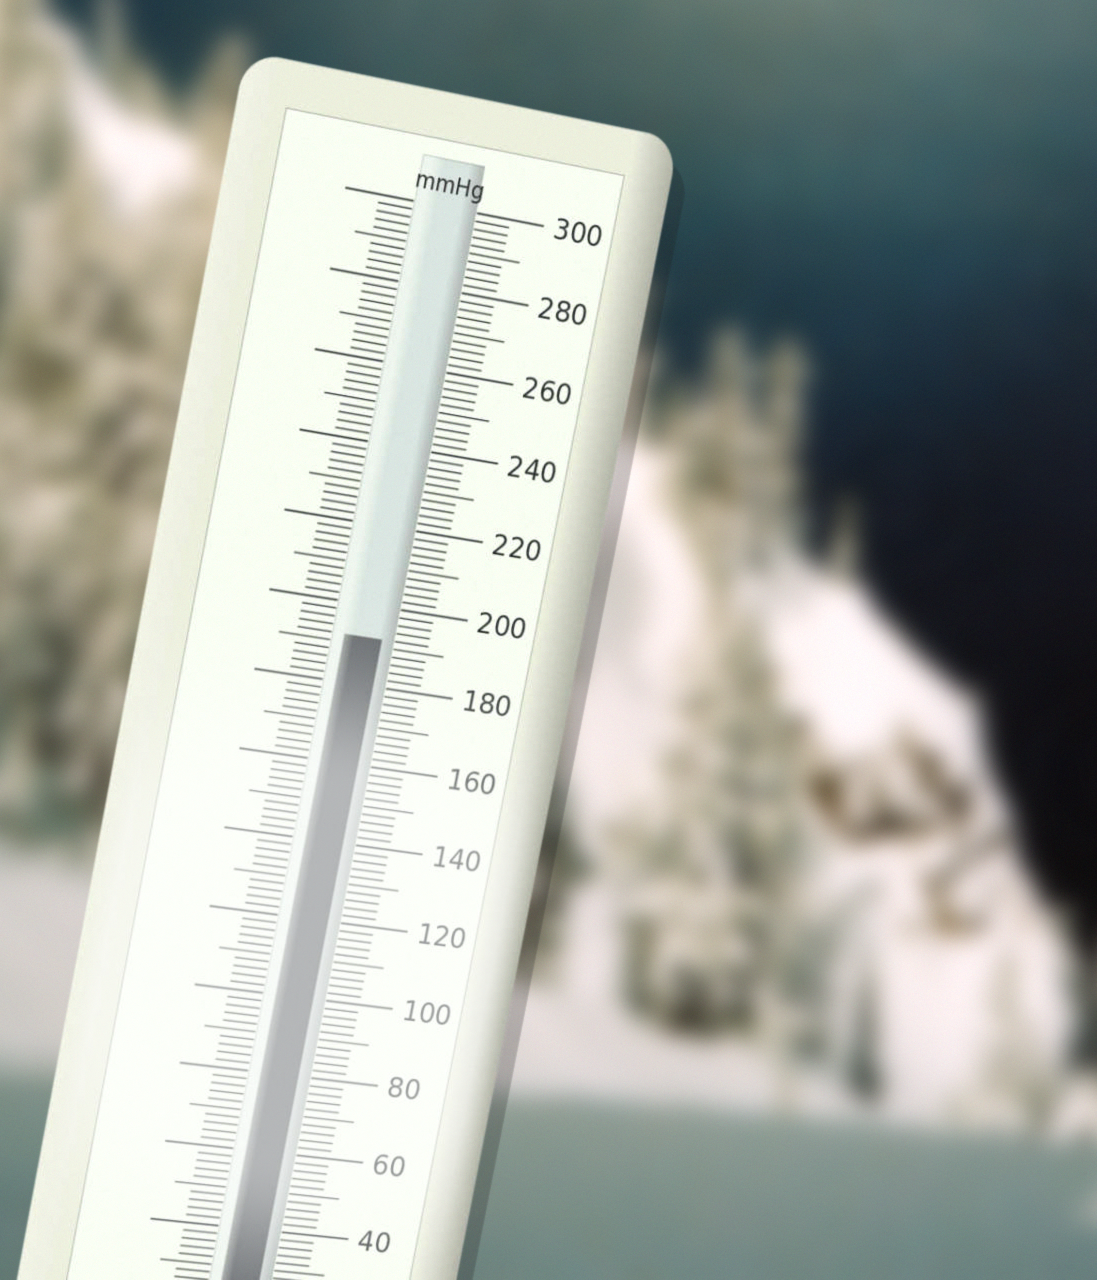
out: 192 mmHg
